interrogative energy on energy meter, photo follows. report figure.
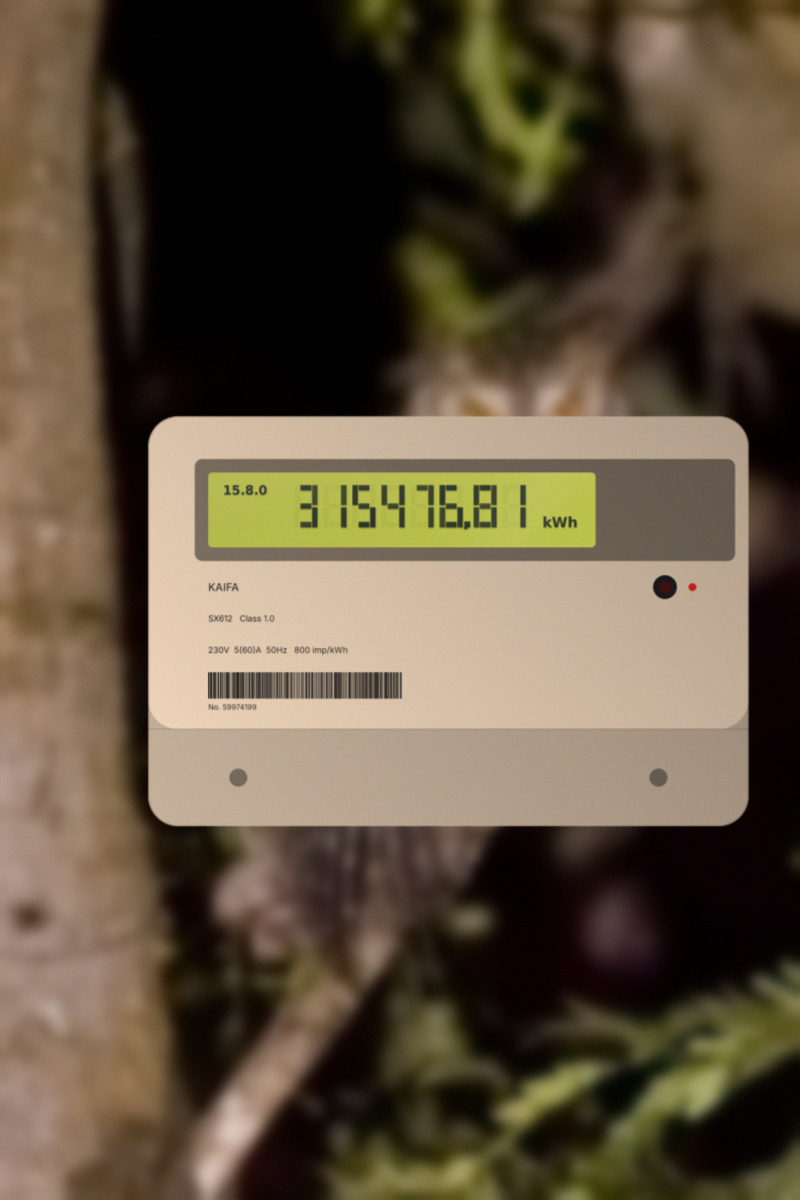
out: 315476.81 kWh
